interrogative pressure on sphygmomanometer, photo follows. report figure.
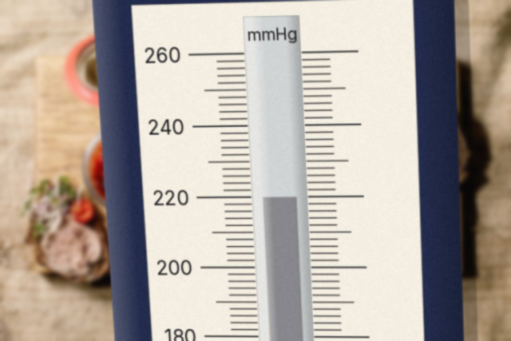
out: 220 mmHg
